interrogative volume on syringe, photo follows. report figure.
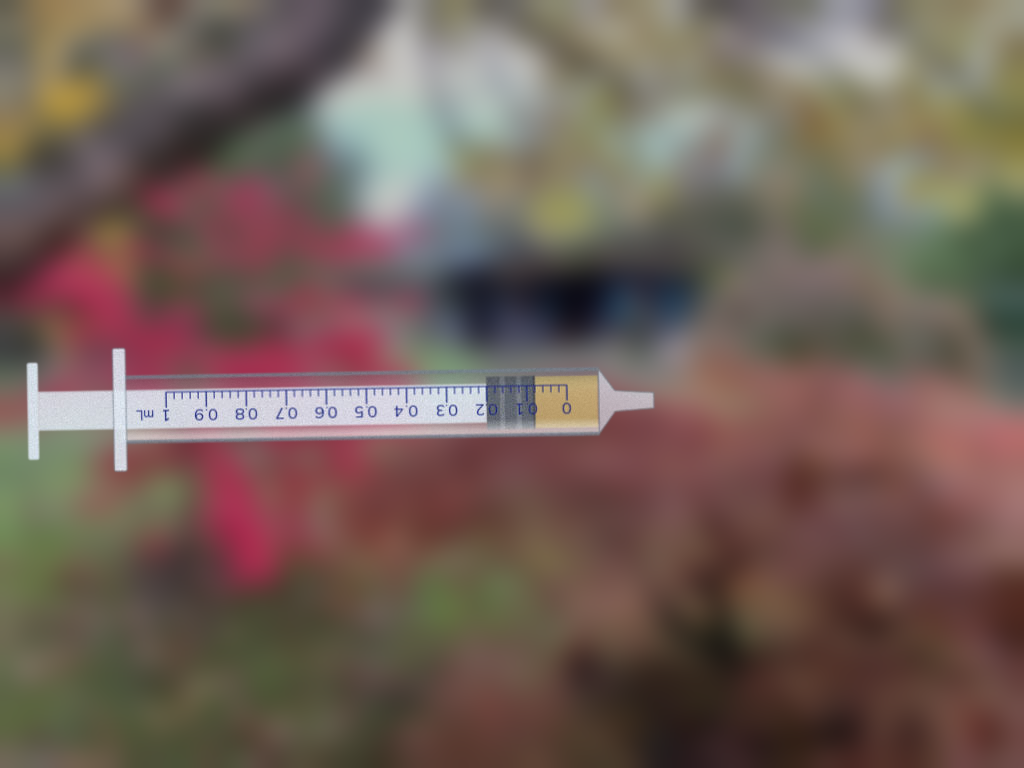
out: 0.08 mL
